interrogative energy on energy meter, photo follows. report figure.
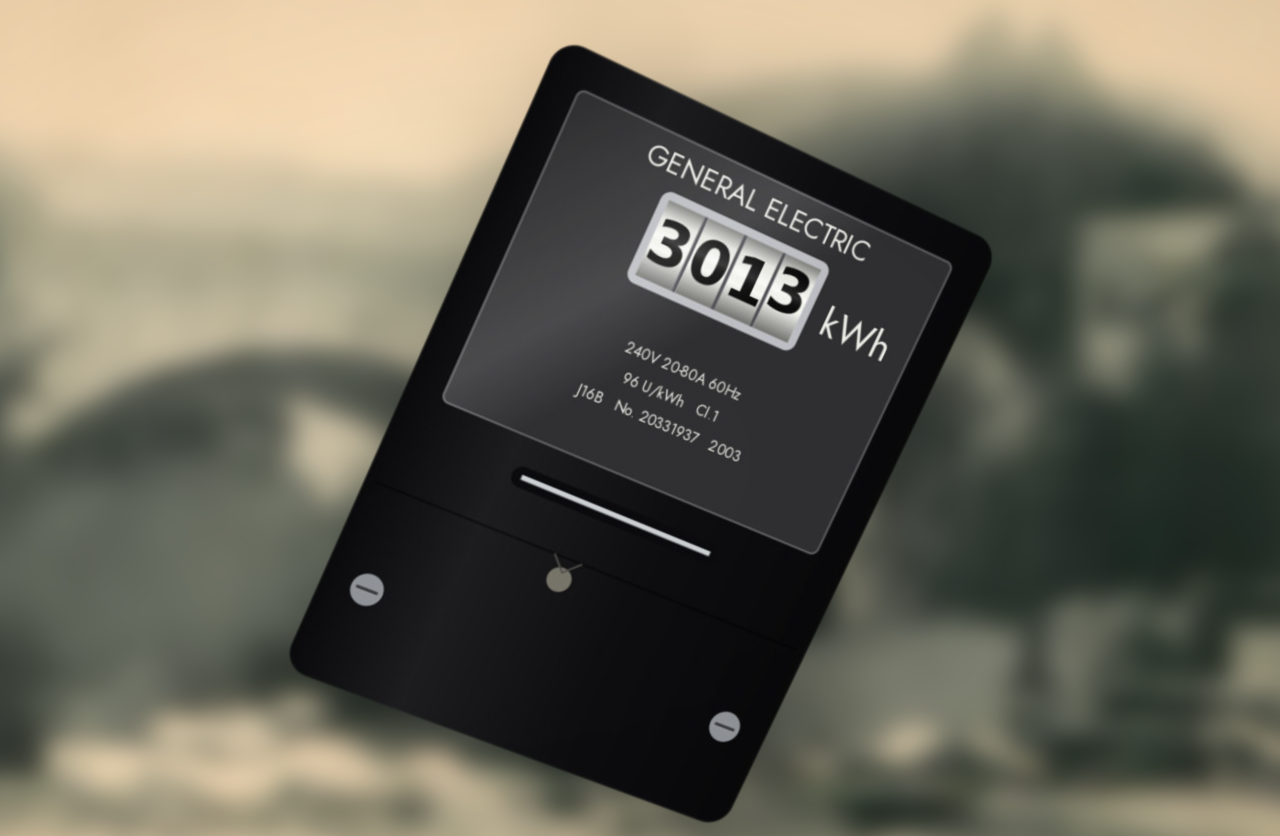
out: 3013 kWh
